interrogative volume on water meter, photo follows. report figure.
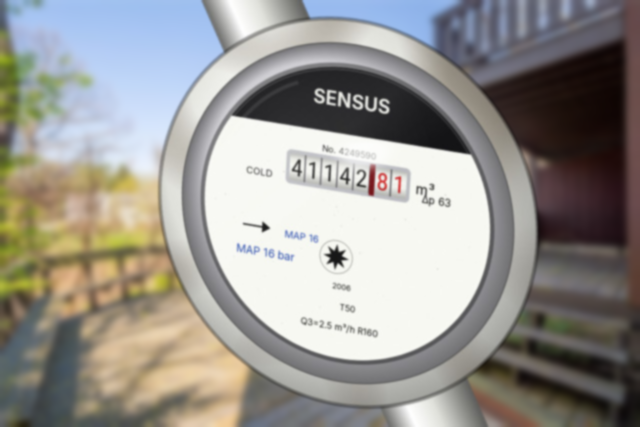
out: 41142.81 m³
